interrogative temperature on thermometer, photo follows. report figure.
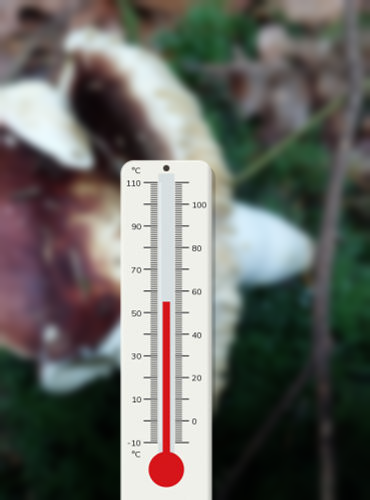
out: 55 °C
